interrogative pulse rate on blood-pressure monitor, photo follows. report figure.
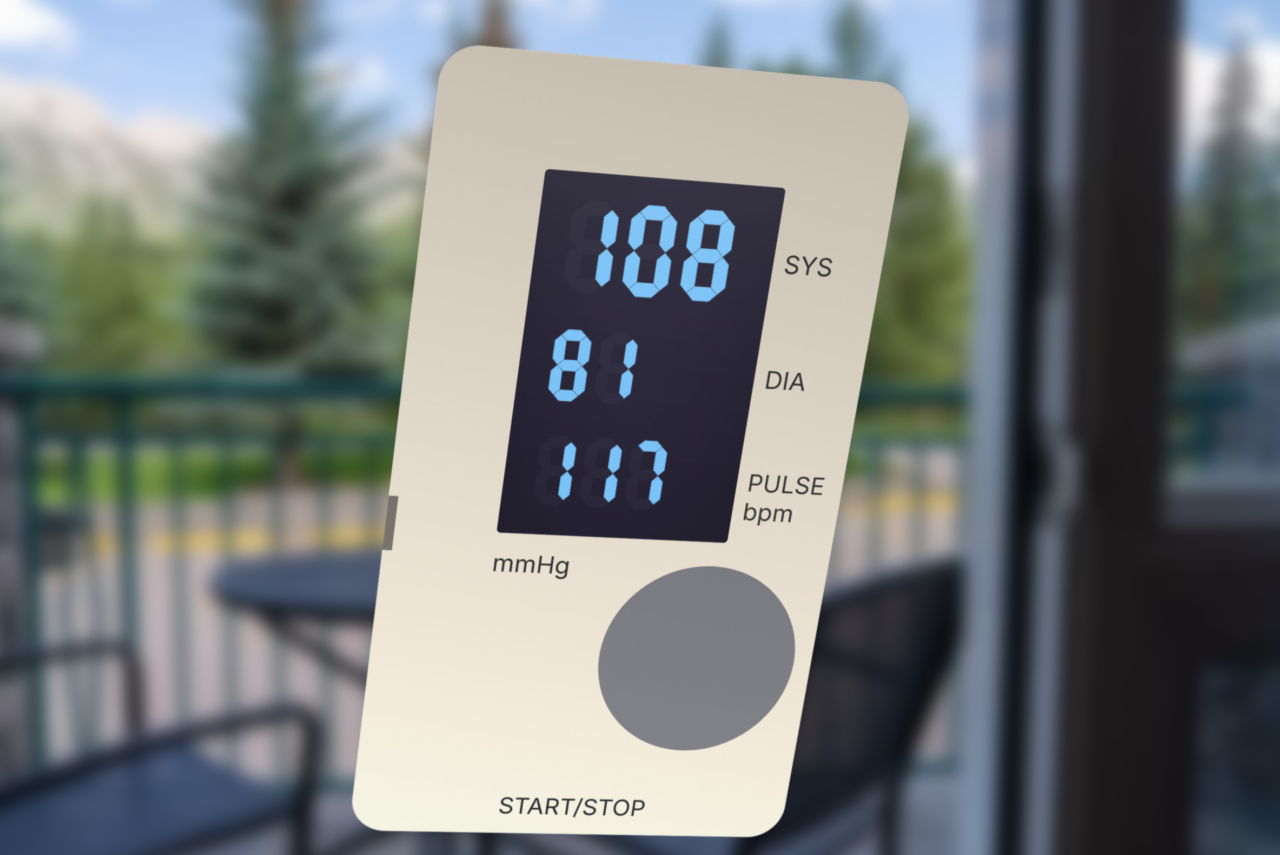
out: 117 bpm
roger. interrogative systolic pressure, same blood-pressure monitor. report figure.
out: 108 mmHg
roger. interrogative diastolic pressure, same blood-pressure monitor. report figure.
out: 81 mmHg
